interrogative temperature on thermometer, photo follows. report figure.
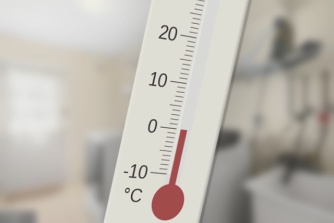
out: 0 °C
